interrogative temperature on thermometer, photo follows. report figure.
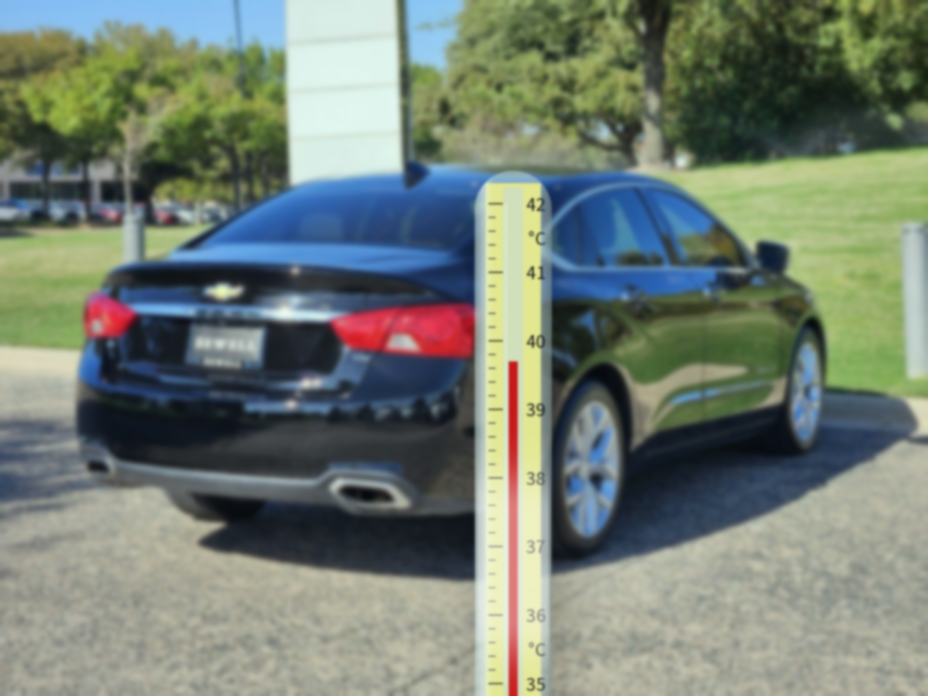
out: 39.7 °C
